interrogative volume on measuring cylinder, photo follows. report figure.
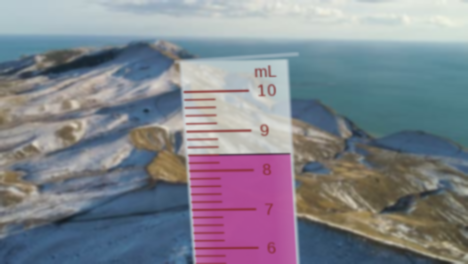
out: 8.4 mL
